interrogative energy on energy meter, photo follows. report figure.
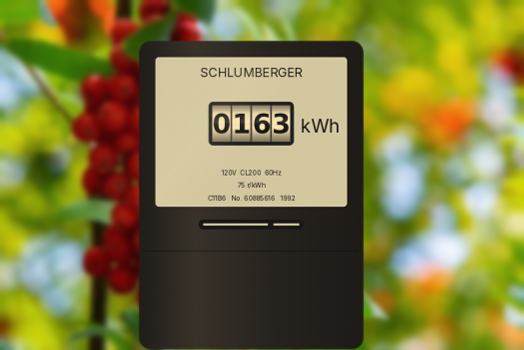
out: 163 kWh
